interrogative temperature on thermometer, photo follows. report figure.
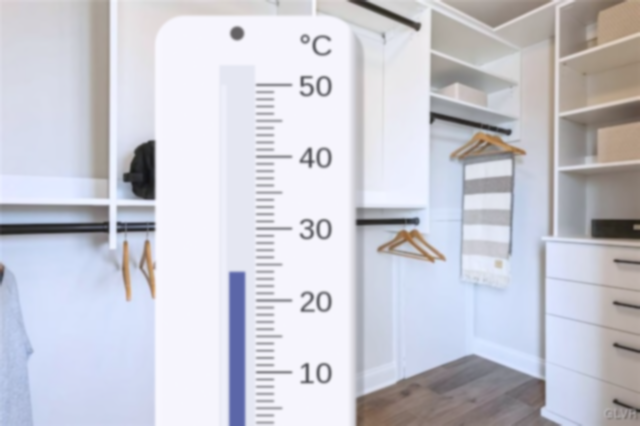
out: 24 °C
